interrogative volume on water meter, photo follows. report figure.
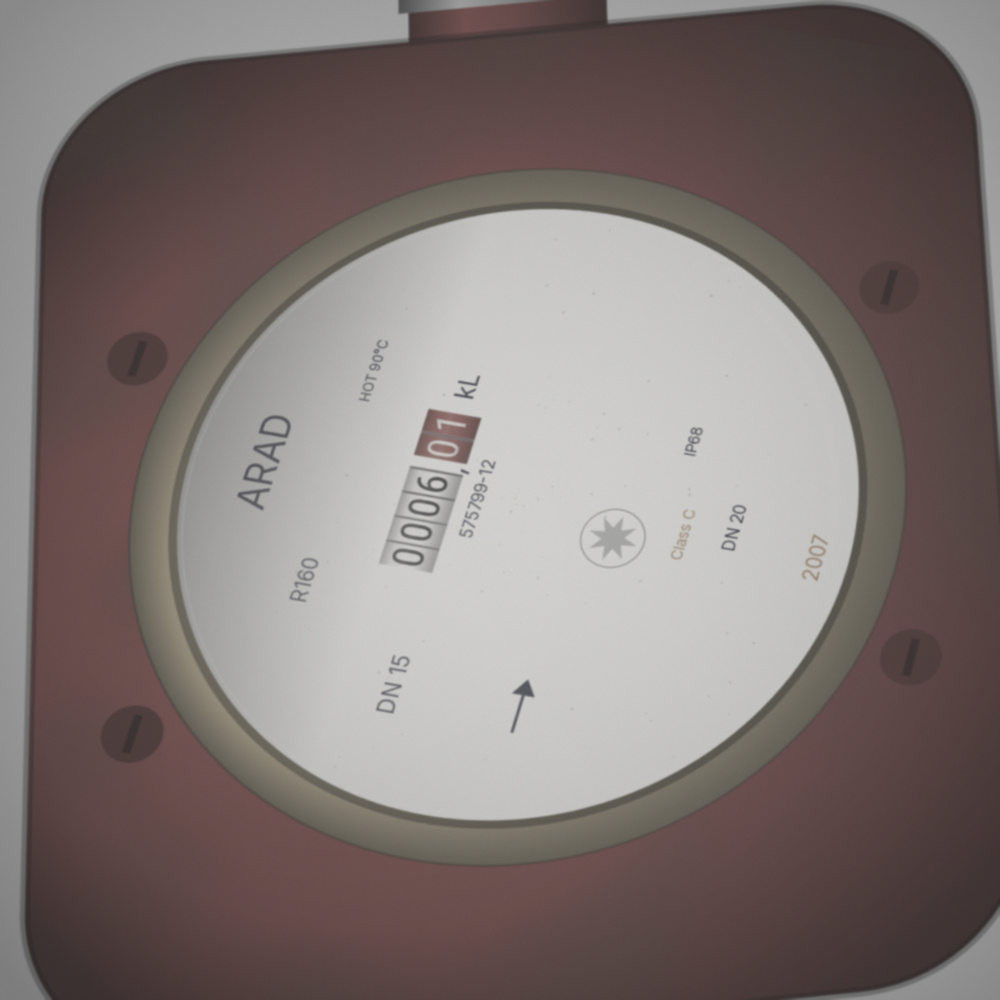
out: 6.01 kL
